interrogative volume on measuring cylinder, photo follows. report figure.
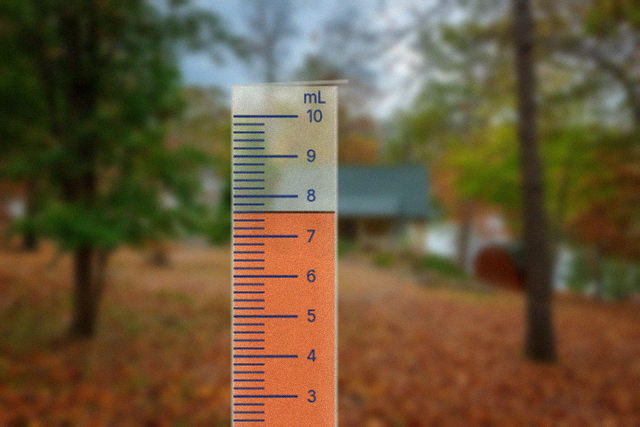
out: 7.6 mL
